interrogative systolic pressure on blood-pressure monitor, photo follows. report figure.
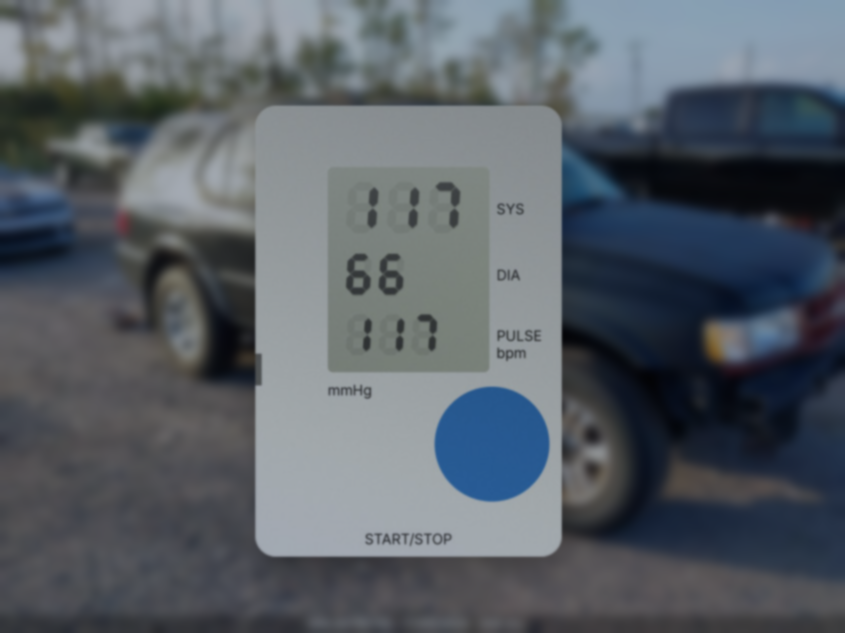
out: 117 mmHg
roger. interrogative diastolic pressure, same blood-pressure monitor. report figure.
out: 66 mmHg
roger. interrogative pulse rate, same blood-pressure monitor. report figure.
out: 117 bpm
